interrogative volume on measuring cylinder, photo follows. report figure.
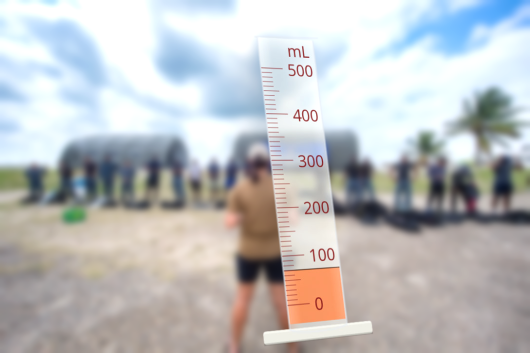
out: 70 mL
